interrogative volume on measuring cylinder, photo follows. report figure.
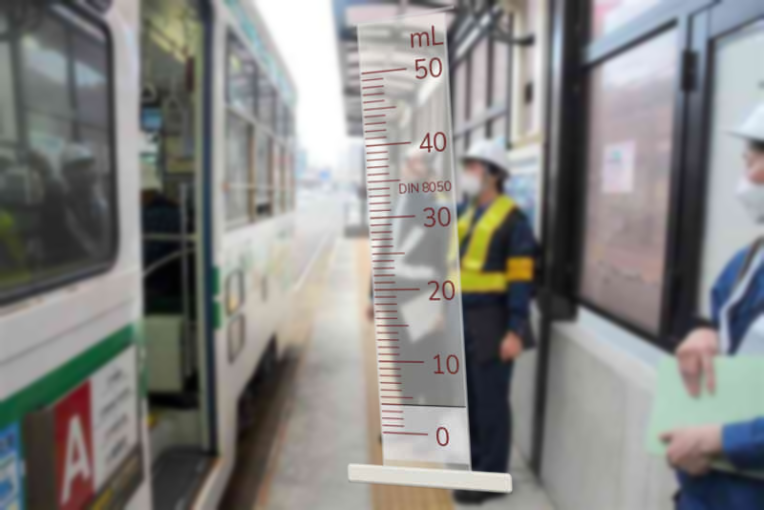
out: 4 mL
